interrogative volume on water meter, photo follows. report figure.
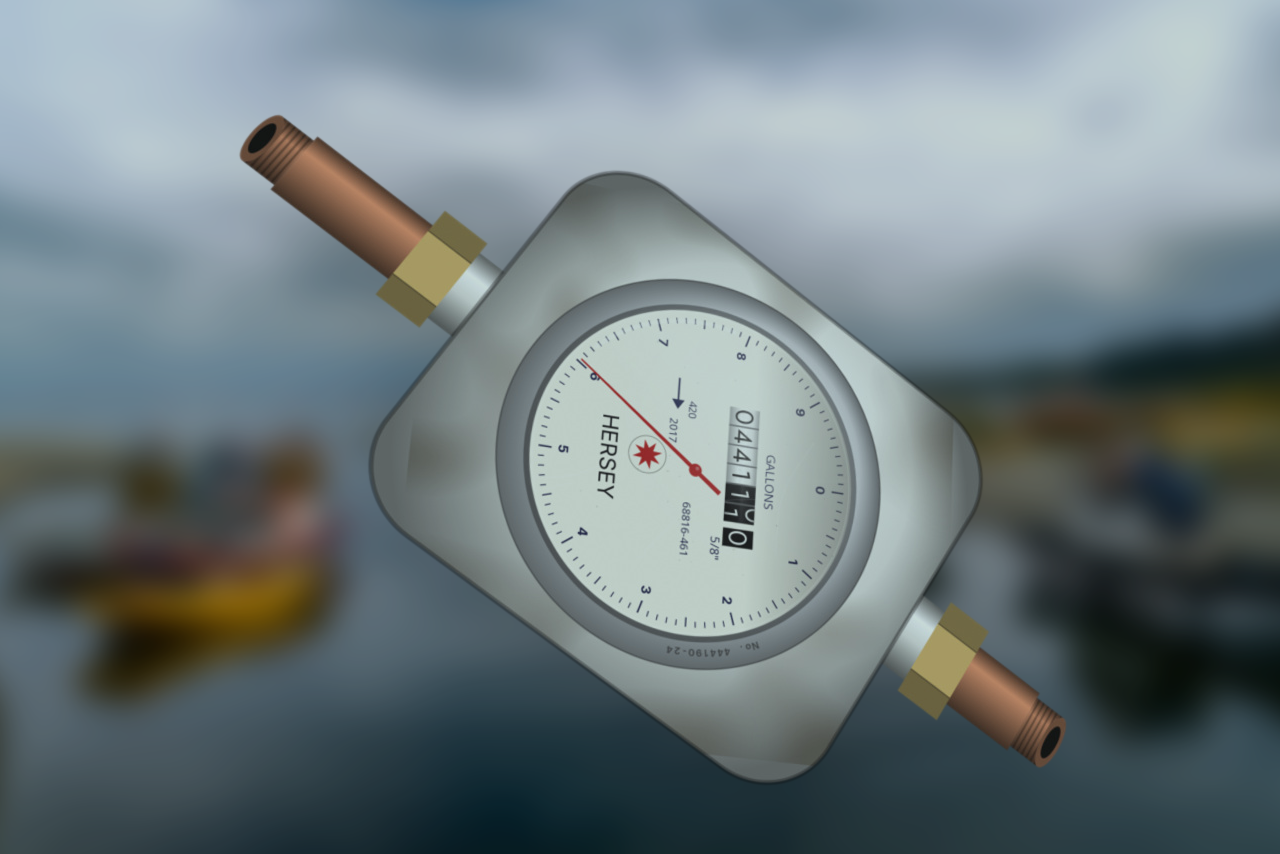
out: 441106.0 gal
